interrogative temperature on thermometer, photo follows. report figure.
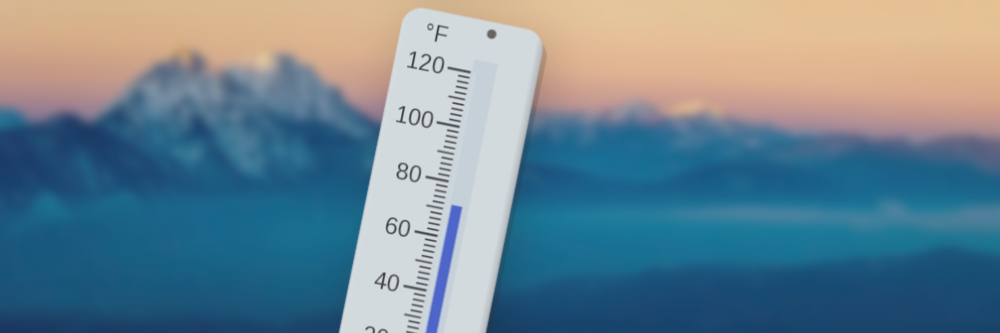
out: 72 °F
